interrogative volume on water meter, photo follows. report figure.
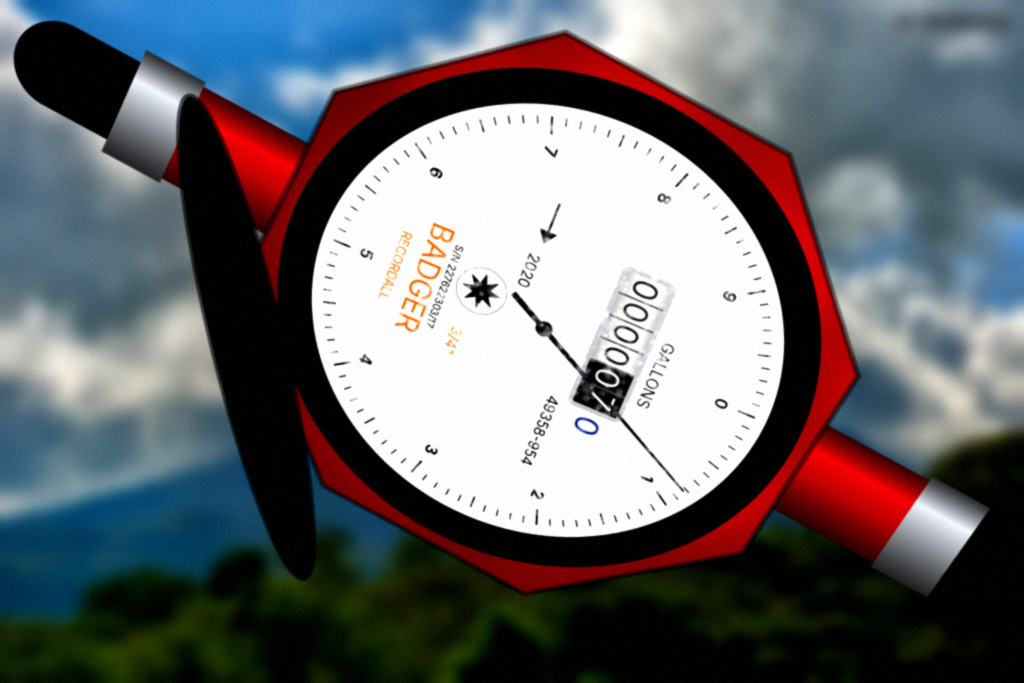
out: 70.8 gal
